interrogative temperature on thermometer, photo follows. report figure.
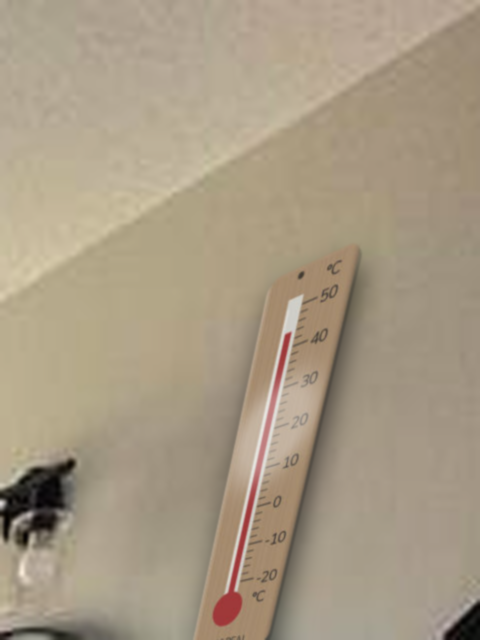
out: 44 °C
